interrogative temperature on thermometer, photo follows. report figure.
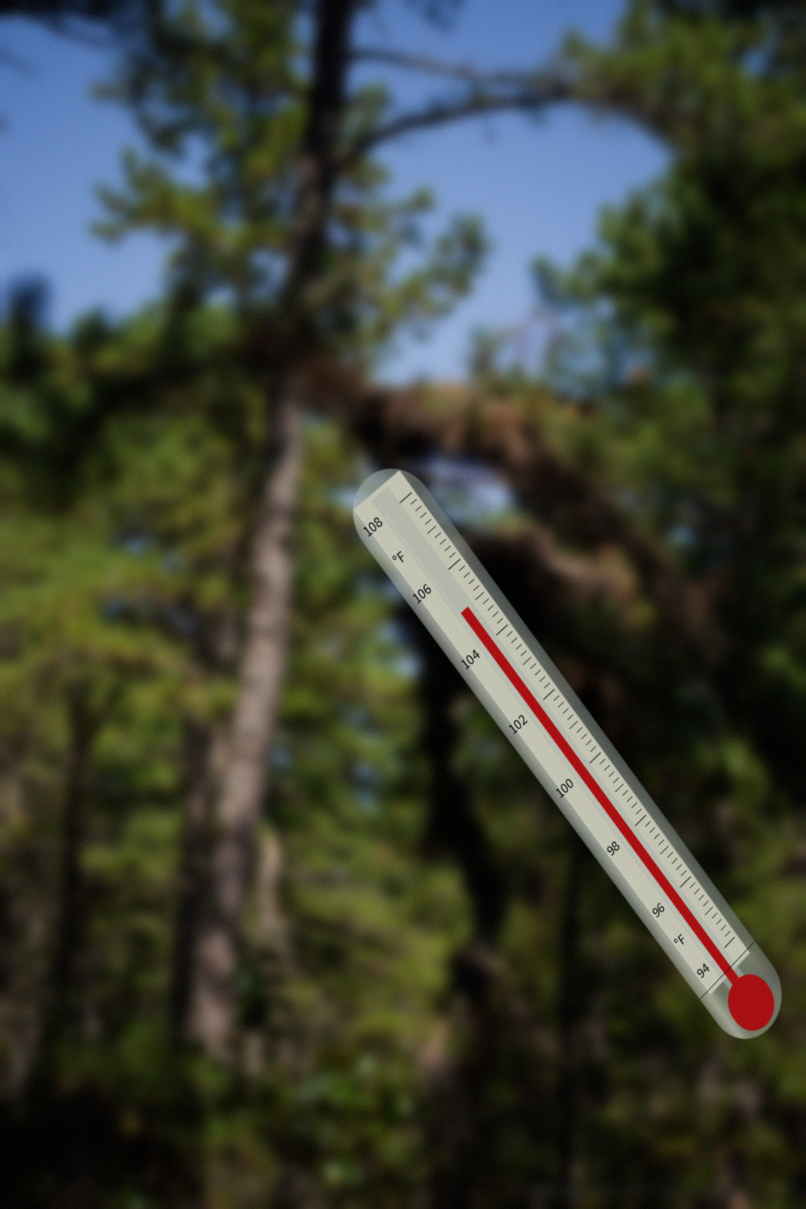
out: 105 °F
